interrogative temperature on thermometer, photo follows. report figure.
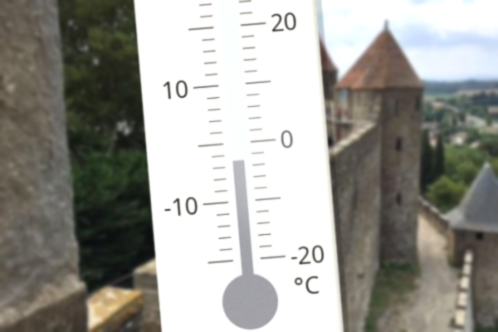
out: -3 °C
